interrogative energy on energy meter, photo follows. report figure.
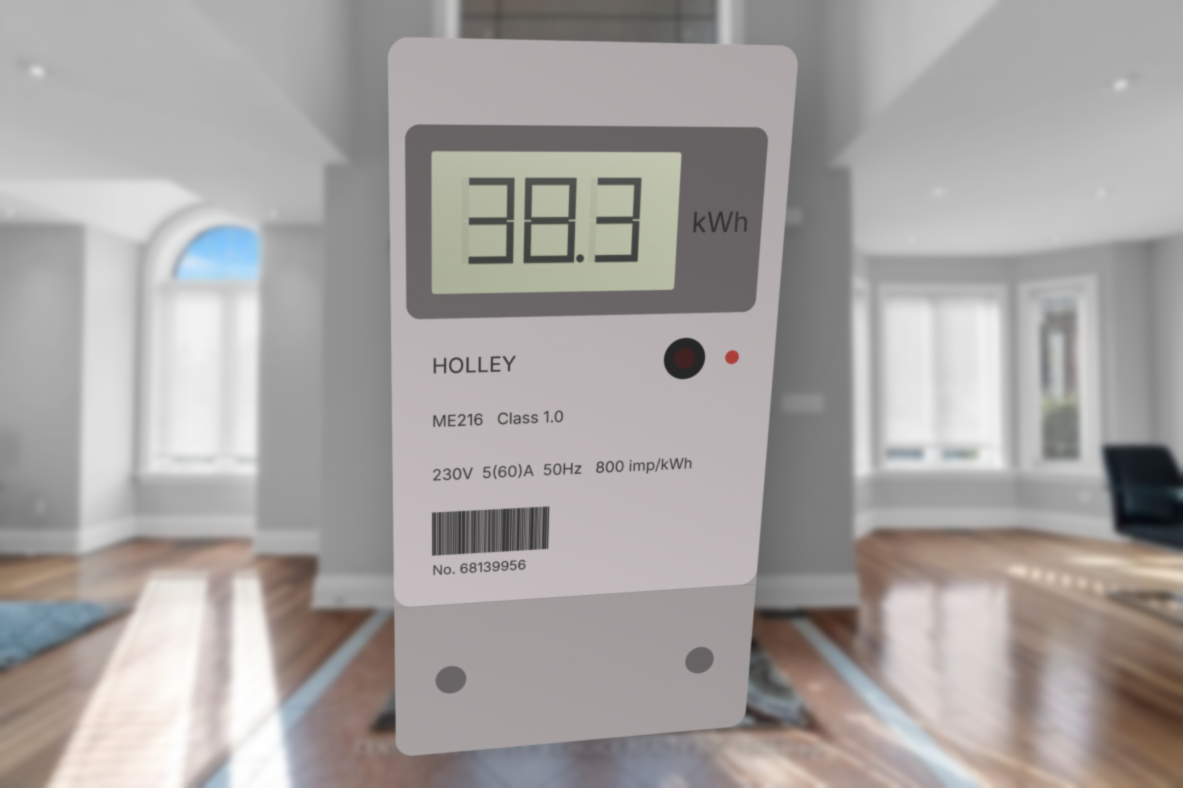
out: 38.3 kWh
